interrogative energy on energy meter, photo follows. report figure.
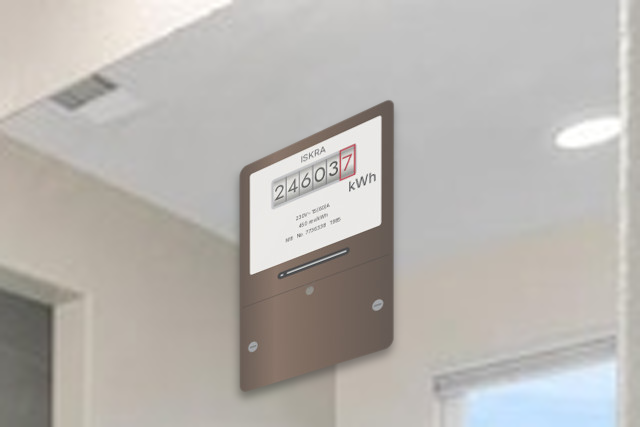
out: 24603.7 kWh
